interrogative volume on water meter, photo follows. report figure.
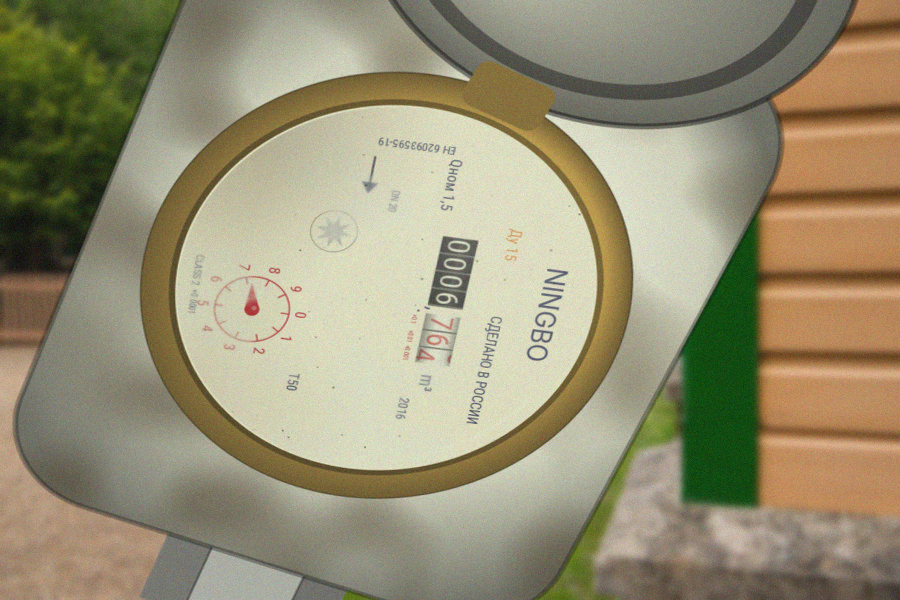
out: 6.7637 m³
